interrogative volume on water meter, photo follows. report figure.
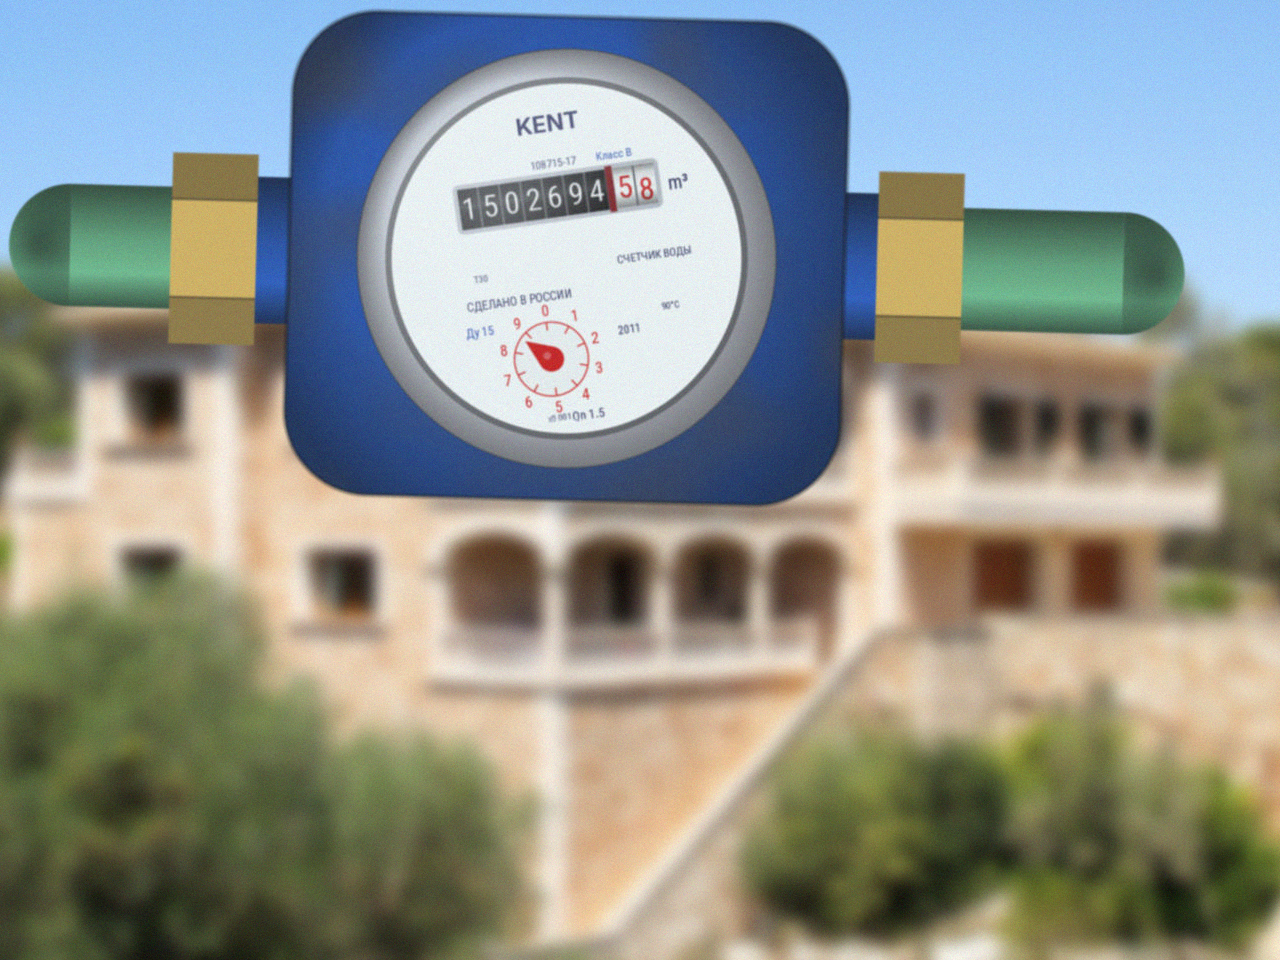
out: 1502694.578 m³
